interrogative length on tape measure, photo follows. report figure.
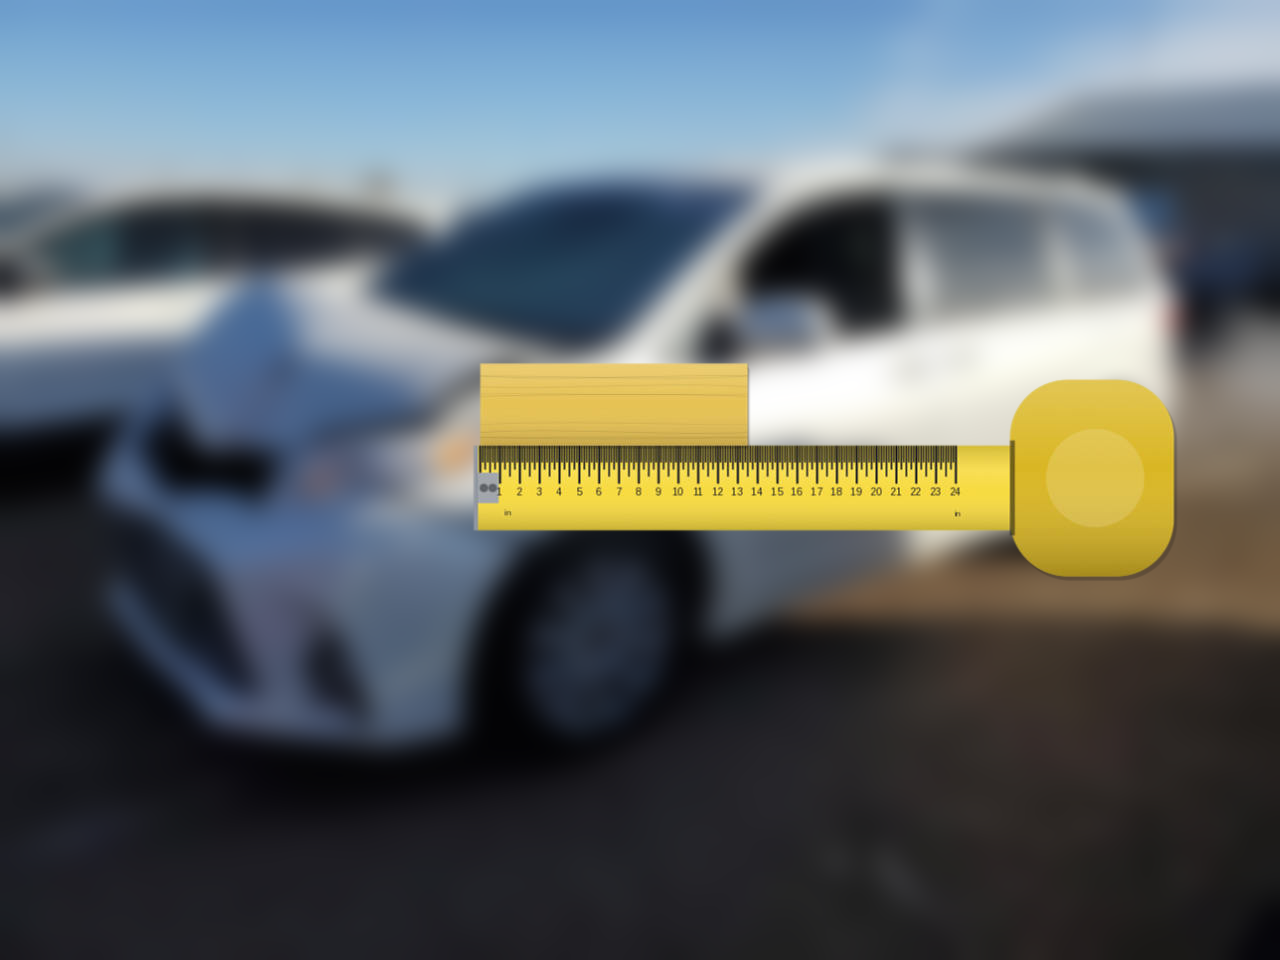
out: 13.5 in
